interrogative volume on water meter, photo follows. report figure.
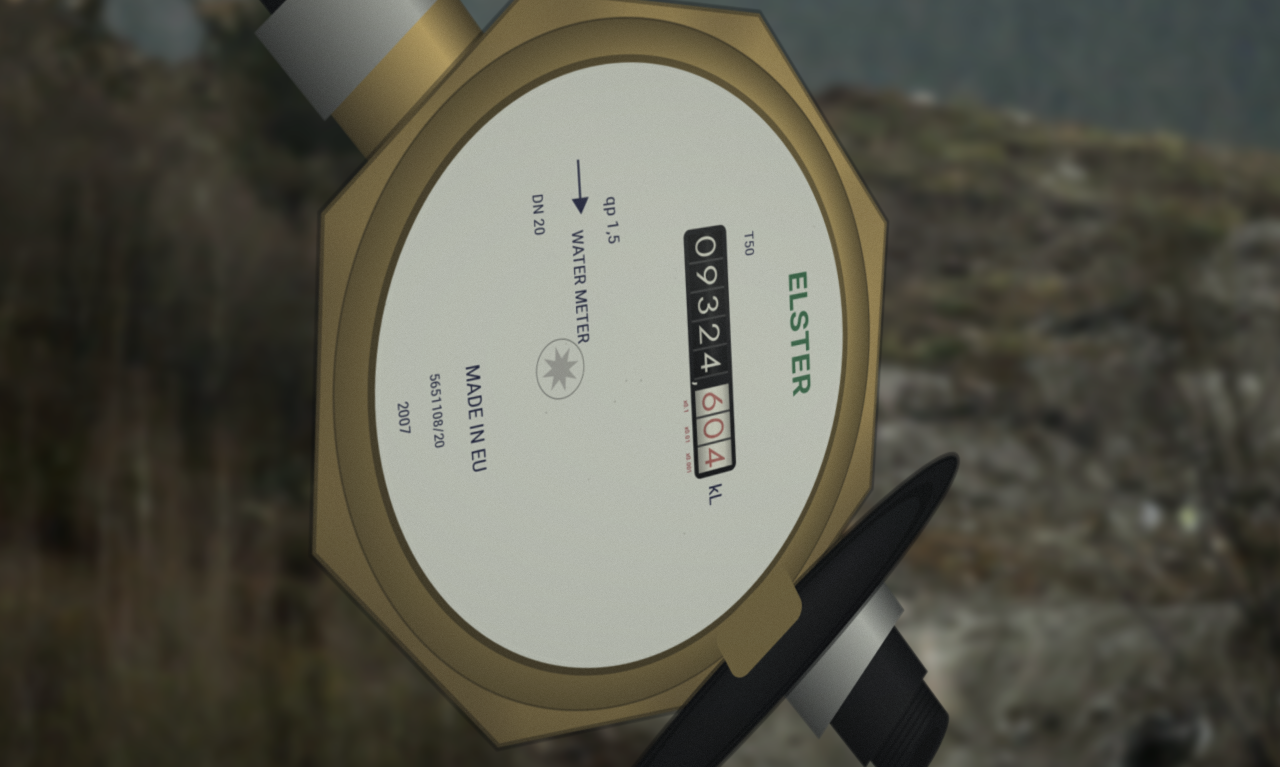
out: 9324.604 kL
